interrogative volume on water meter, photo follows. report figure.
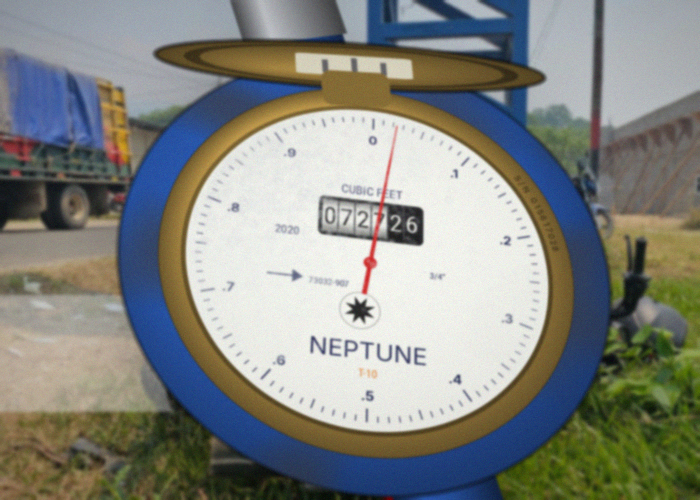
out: 72726.02 ft³
